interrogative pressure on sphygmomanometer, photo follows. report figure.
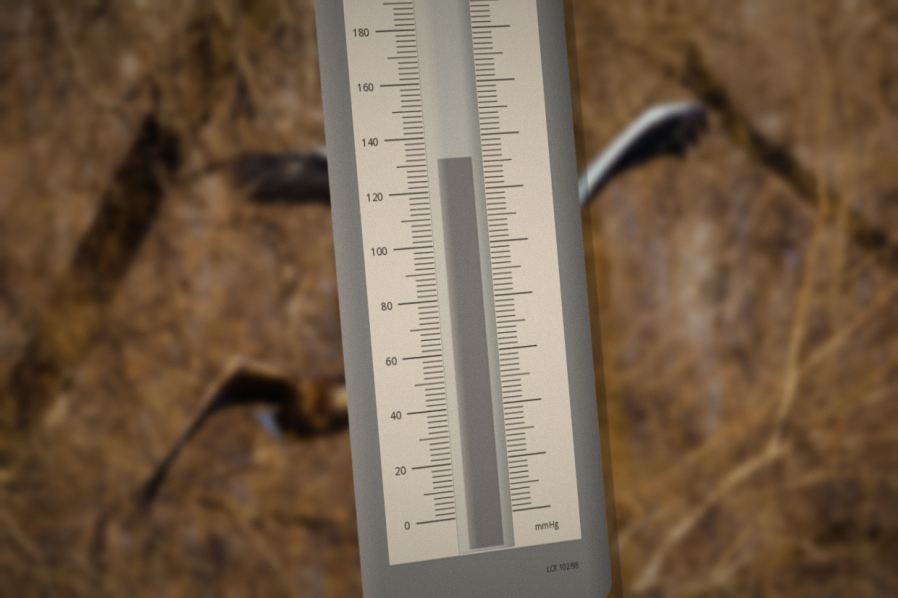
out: 132 mmHg
